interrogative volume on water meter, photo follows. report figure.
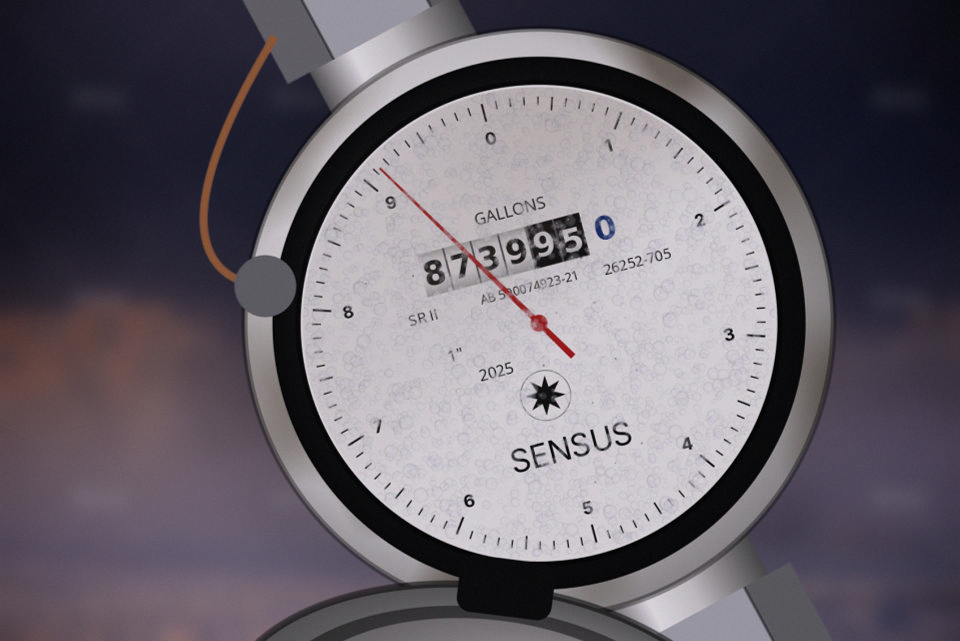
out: 8739949.1 gal
